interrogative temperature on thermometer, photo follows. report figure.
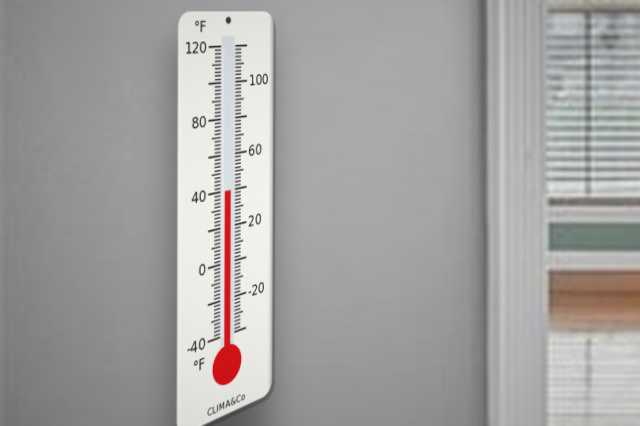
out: 40 °F
